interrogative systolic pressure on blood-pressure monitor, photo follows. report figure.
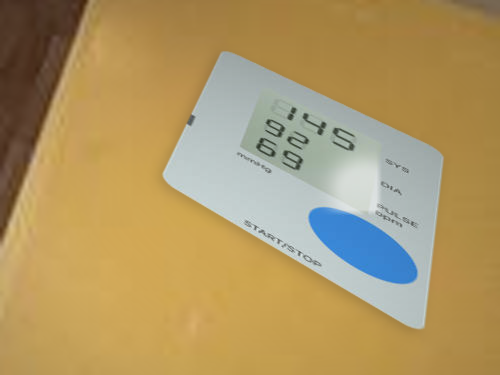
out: 145 mmHg
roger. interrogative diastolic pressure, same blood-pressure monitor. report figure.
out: 92 mmHg
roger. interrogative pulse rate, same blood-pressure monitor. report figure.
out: 69 bpm
